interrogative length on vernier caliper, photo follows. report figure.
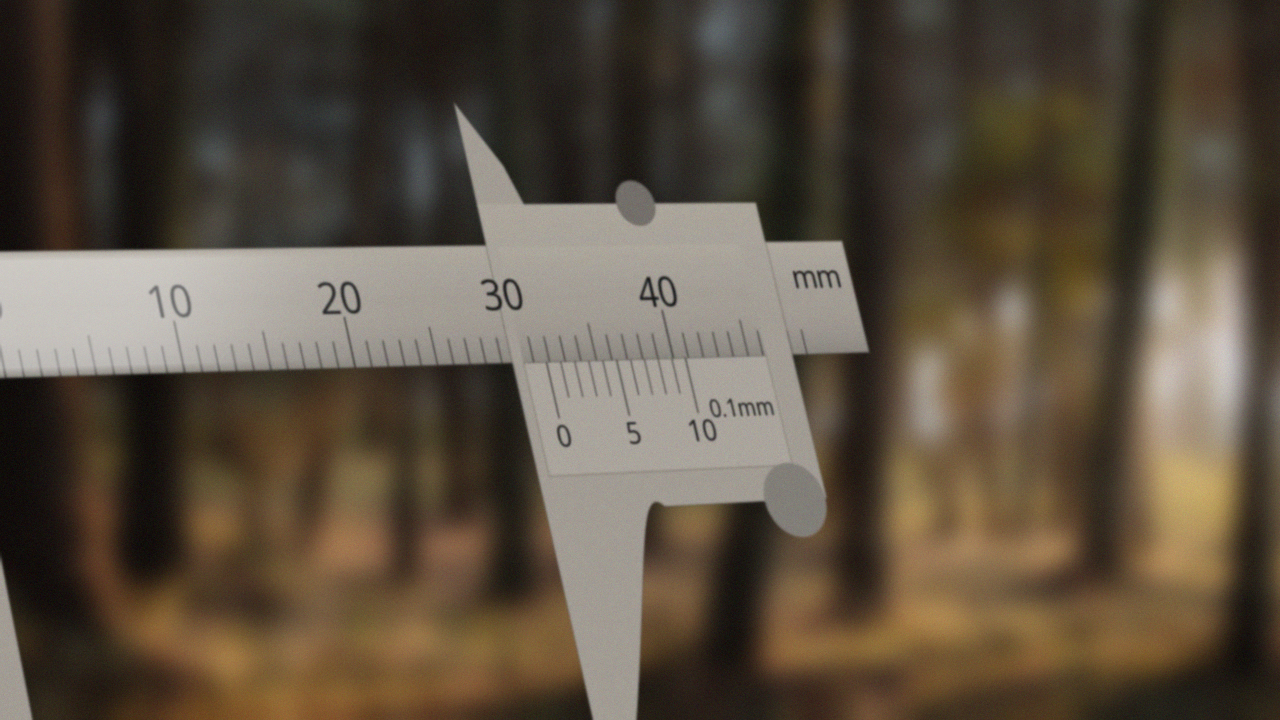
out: 31.8 mm
